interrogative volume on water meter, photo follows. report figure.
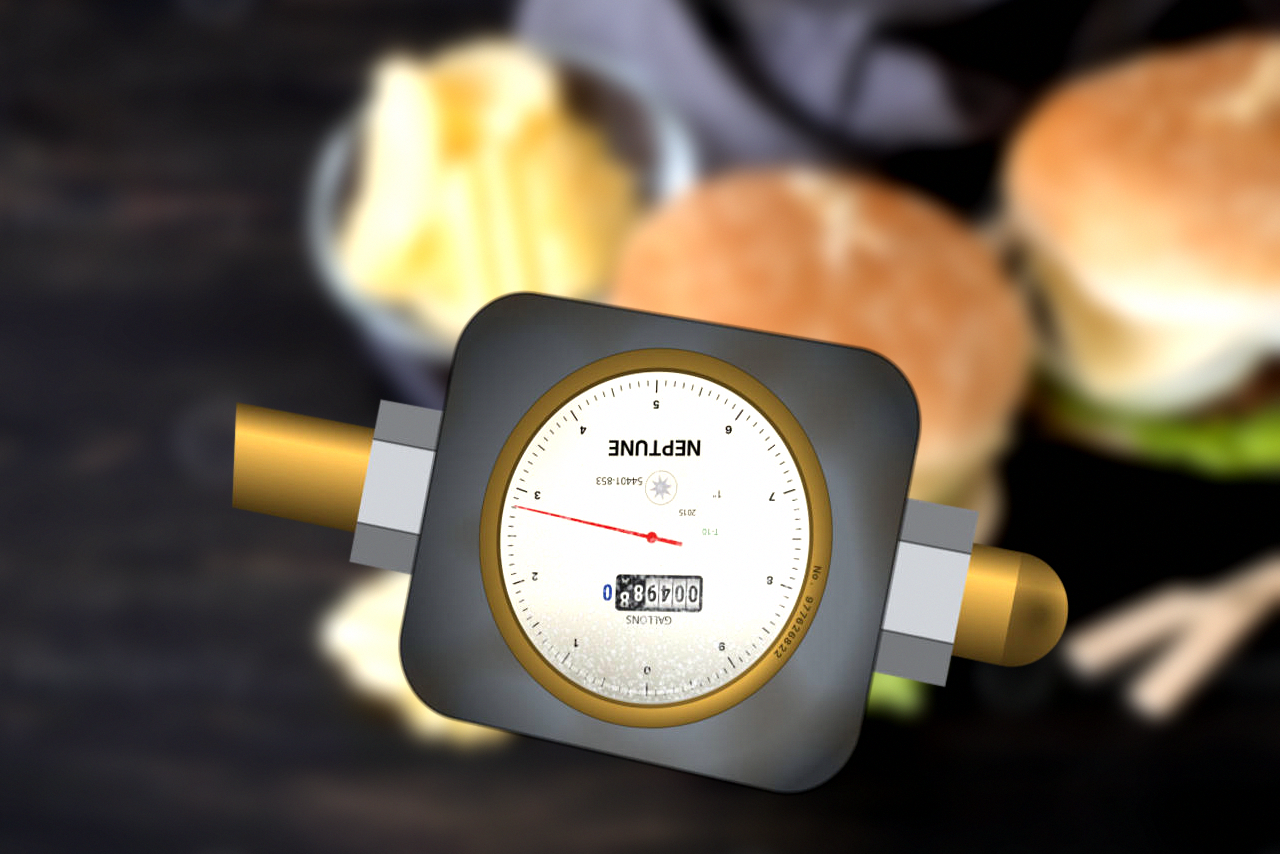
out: 49882.8 gal
